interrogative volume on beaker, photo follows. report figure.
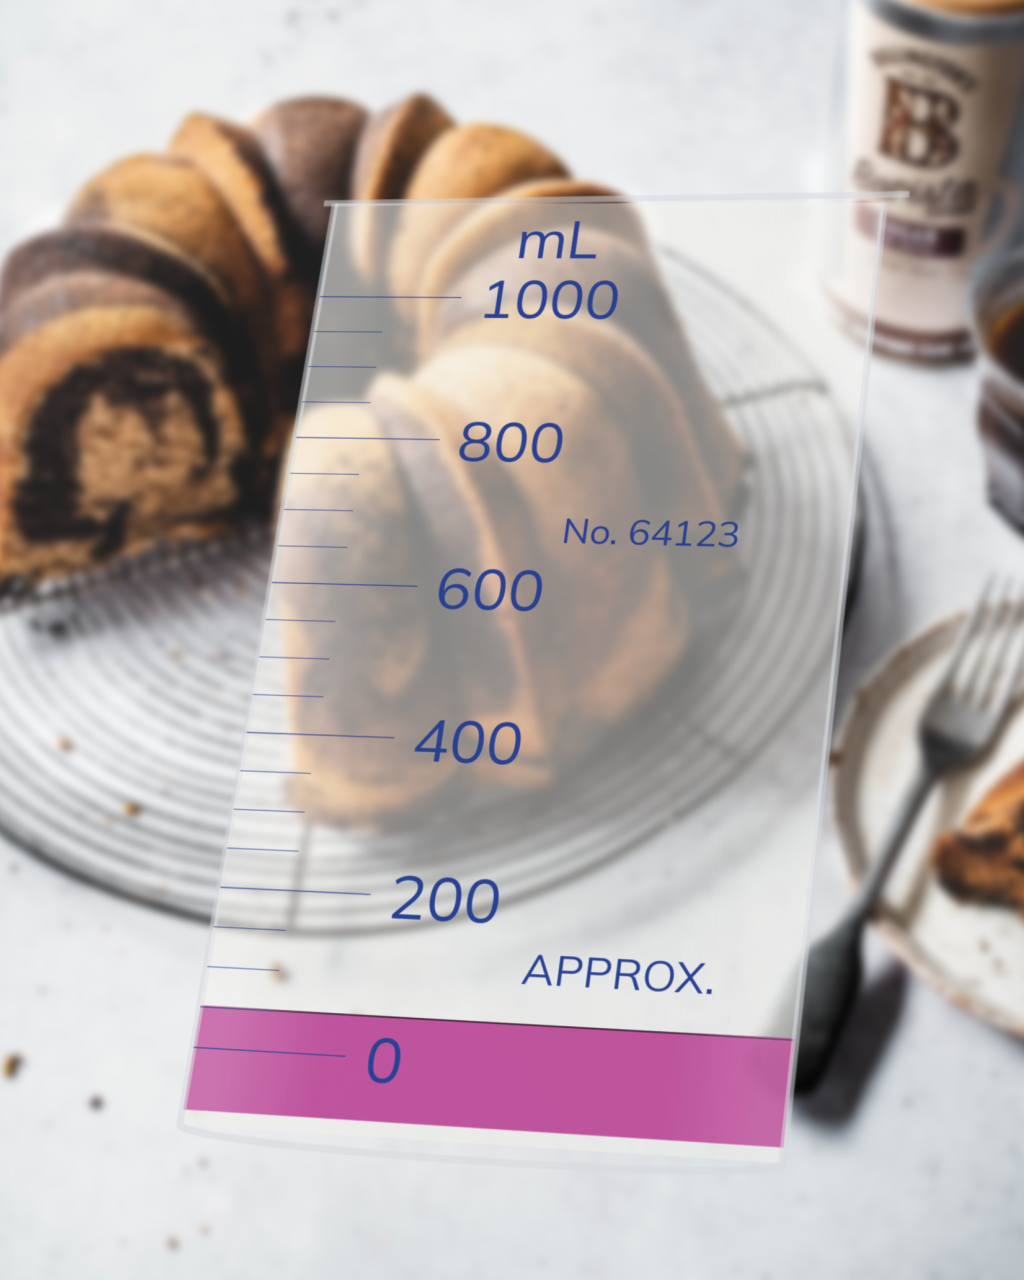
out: 50 mL
